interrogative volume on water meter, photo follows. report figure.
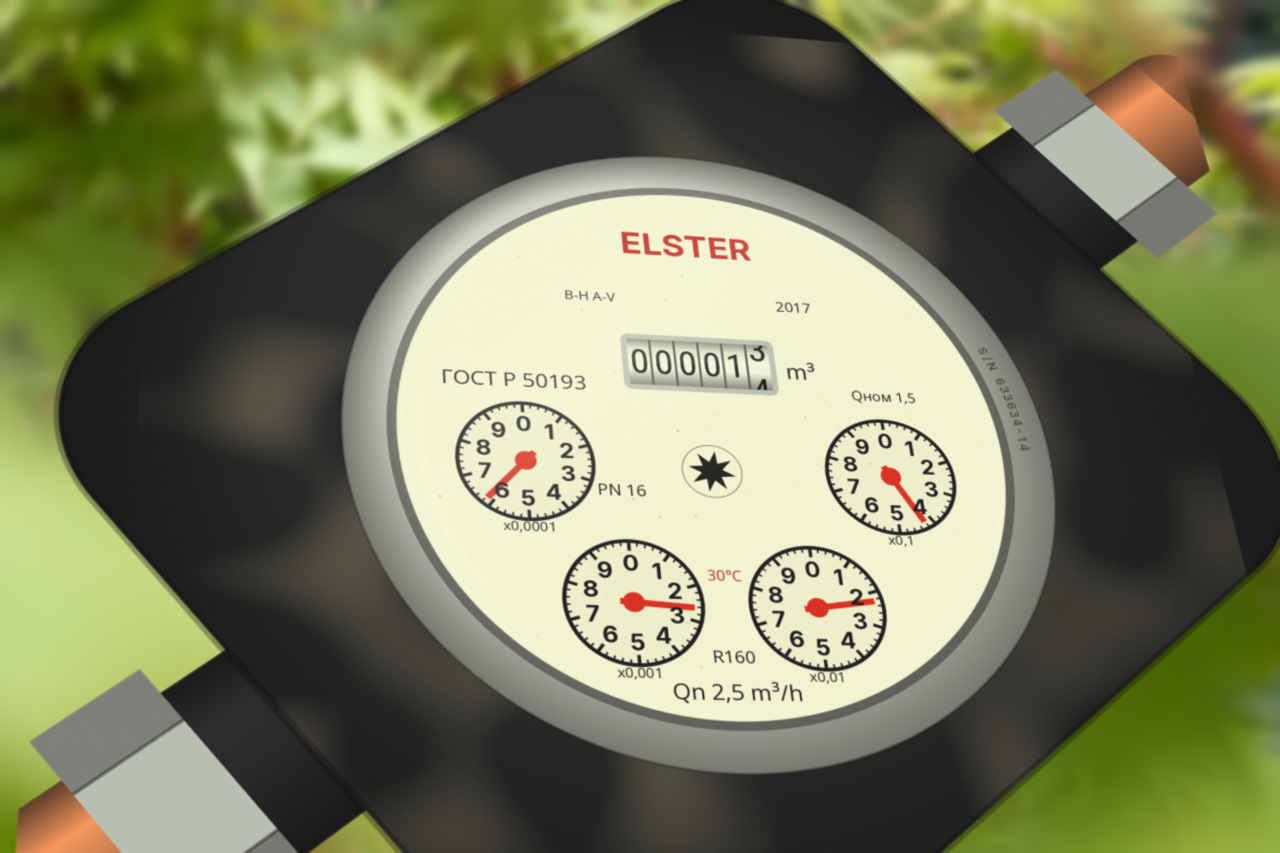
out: 13.4226 m³
